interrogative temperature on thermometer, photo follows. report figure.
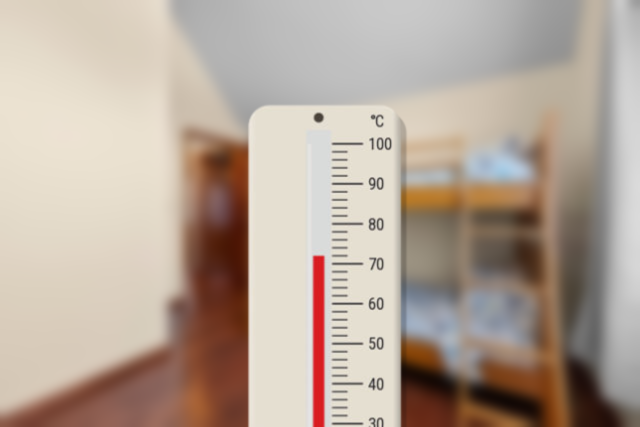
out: 72 °C
